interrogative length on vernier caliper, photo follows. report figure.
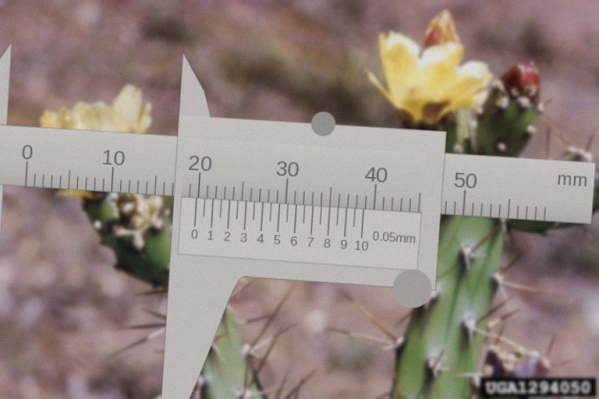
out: 19.8 mm
